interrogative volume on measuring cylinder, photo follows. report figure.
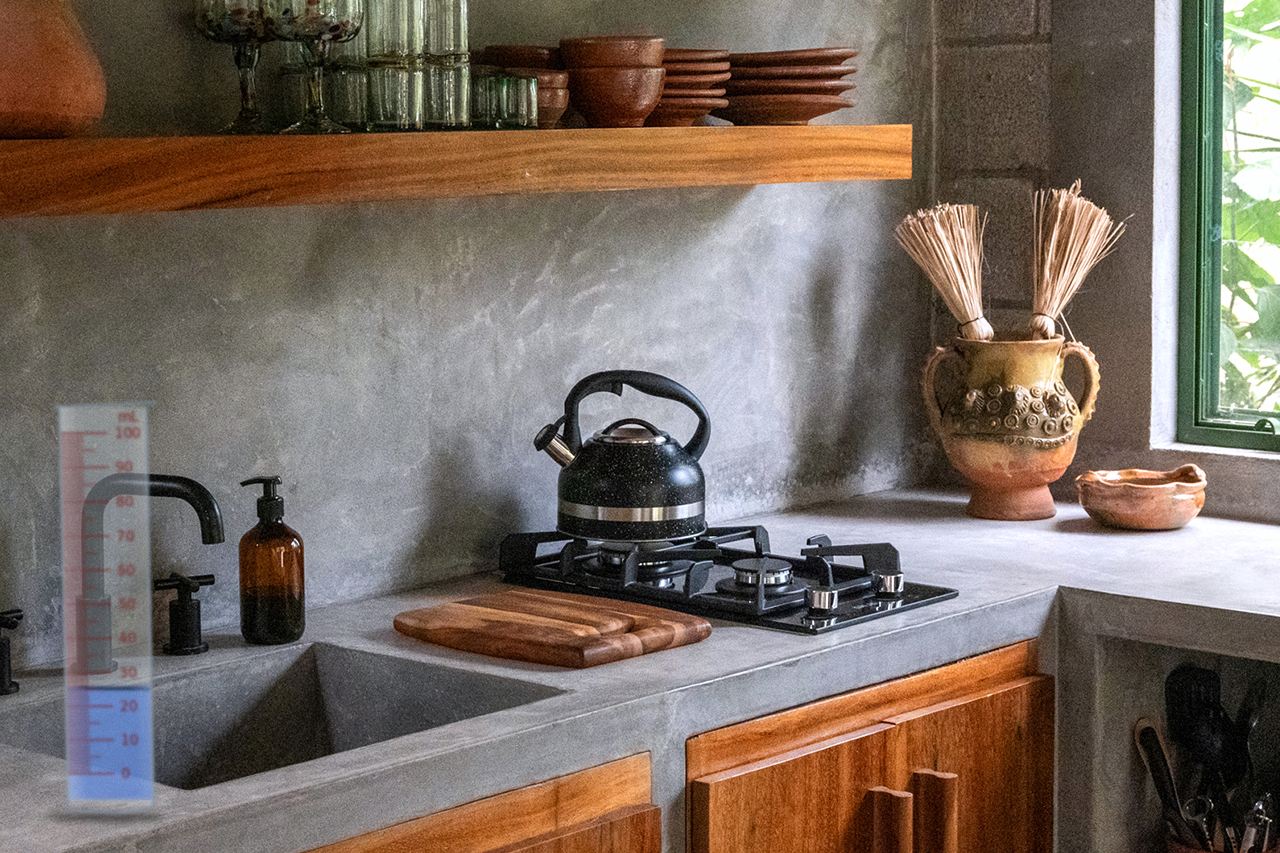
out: 25 mL
